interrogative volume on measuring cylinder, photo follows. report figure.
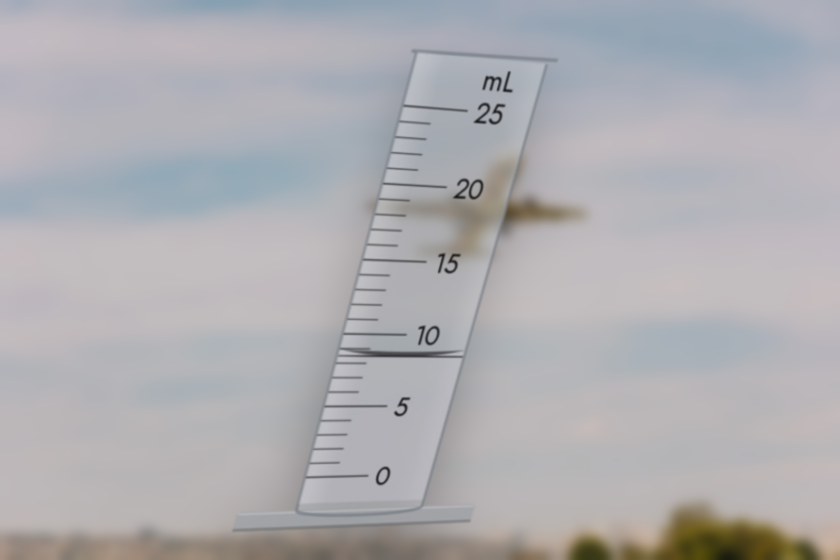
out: 8.5 mL
